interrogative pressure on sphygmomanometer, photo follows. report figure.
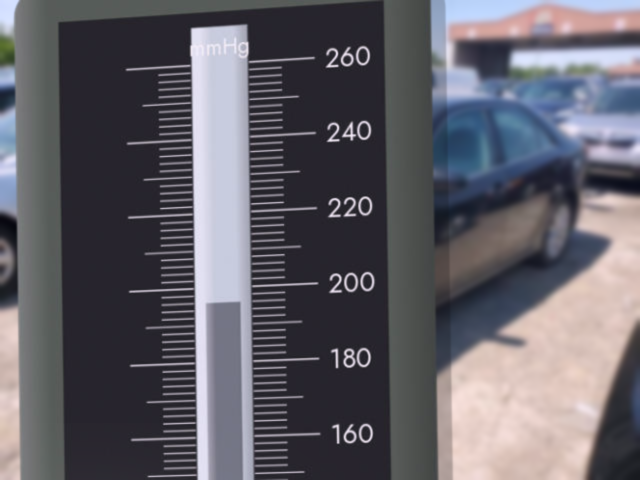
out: 196 mmHg
